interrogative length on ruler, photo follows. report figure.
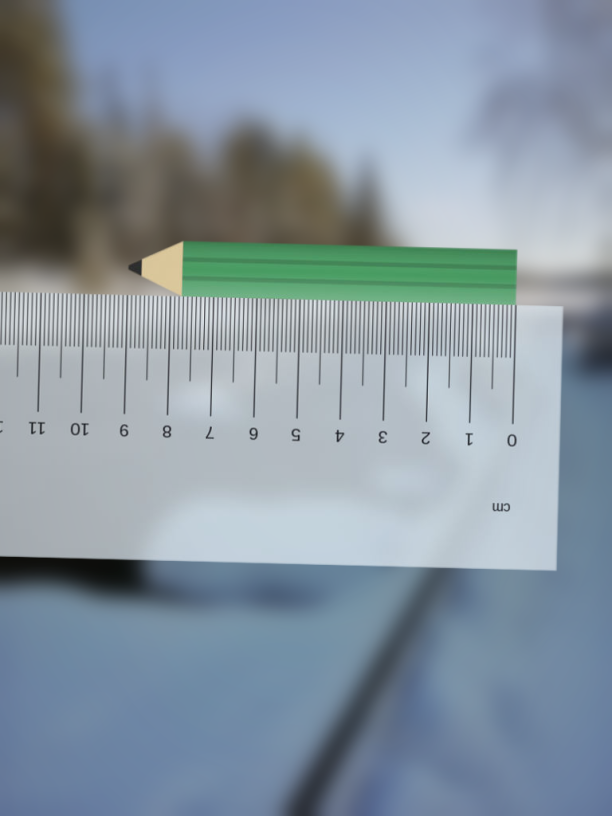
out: 9 cm
